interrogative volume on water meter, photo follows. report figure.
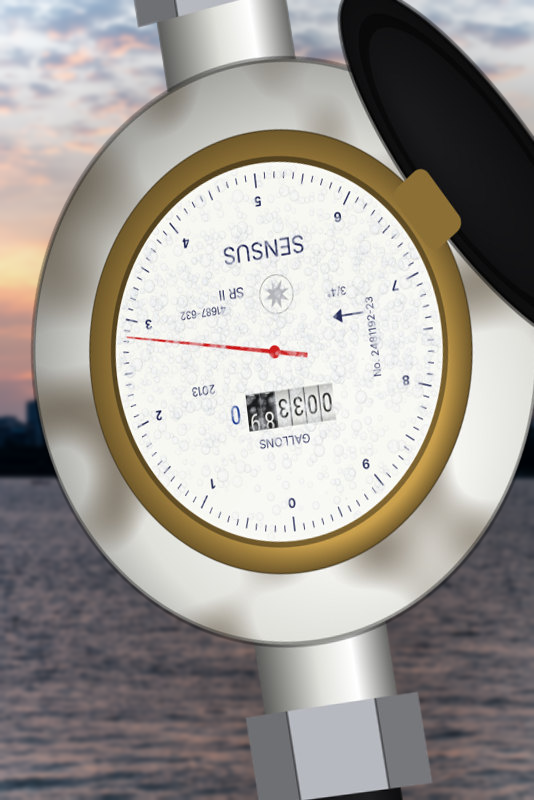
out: 33892.8 gal
